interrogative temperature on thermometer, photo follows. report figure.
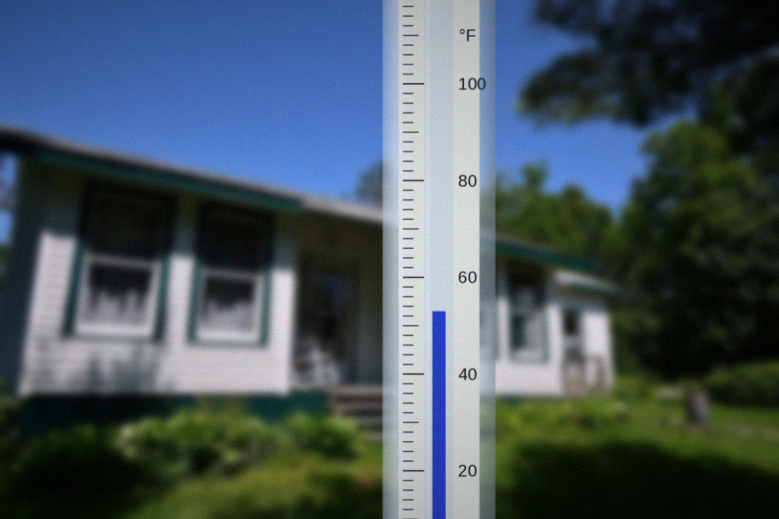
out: 53 °F
